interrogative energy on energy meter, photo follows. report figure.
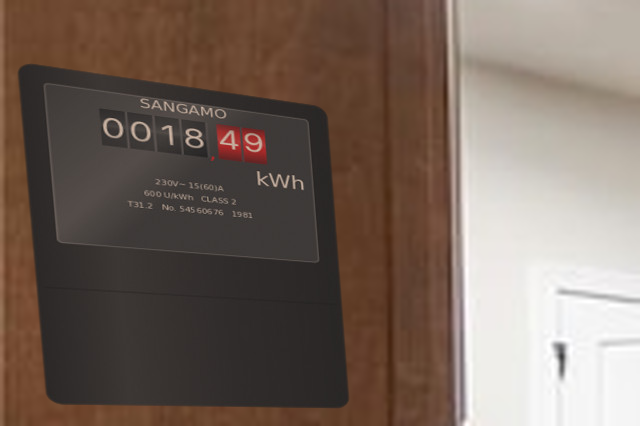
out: 18.49 kWh
